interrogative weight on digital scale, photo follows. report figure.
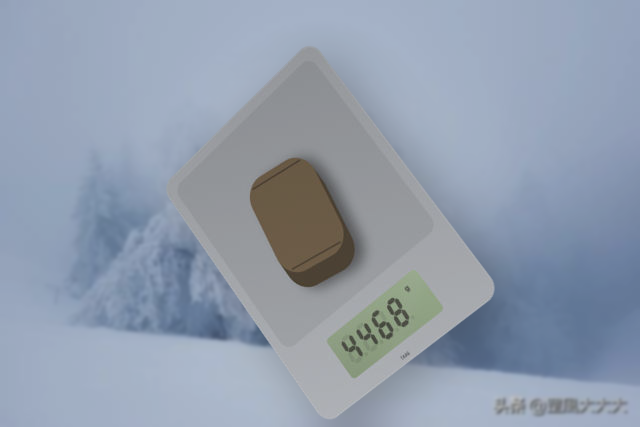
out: 4468 g
